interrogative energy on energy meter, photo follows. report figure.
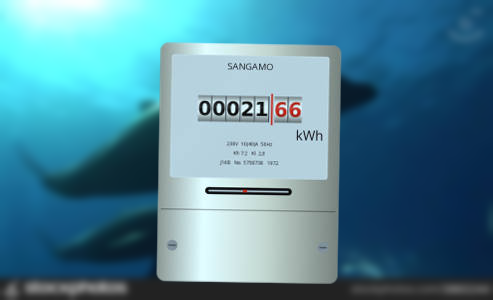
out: 21.66 kWh
